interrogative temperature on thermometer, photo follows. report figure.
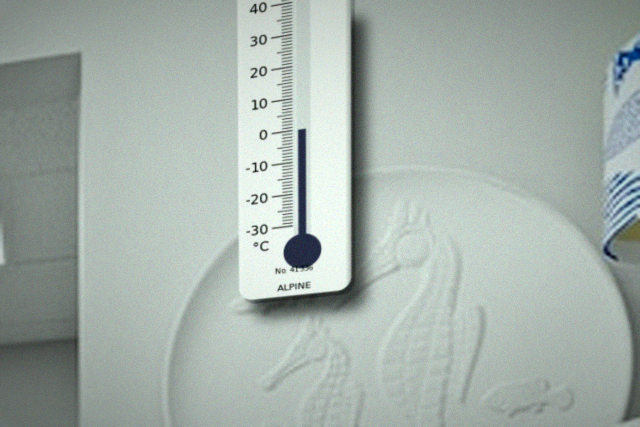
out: 0 °C
